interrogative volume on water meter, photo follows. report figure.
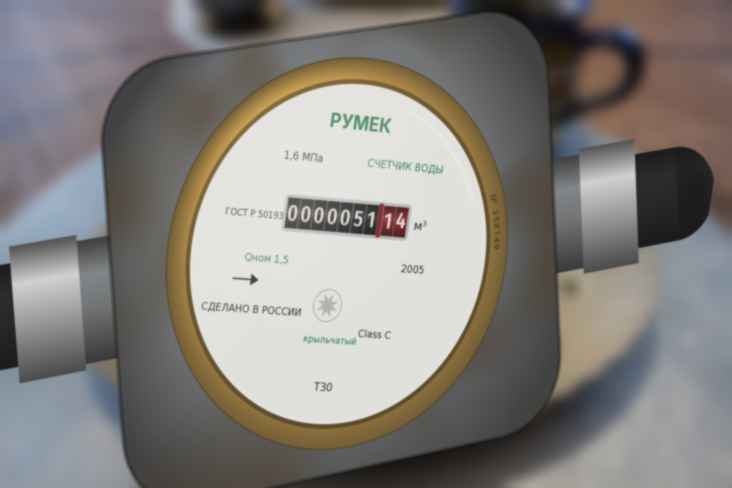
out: 51.14 m³
